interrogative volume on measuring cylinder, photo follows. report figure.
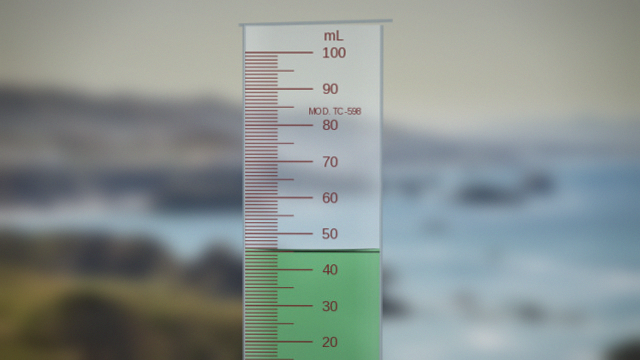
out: 45 mL
